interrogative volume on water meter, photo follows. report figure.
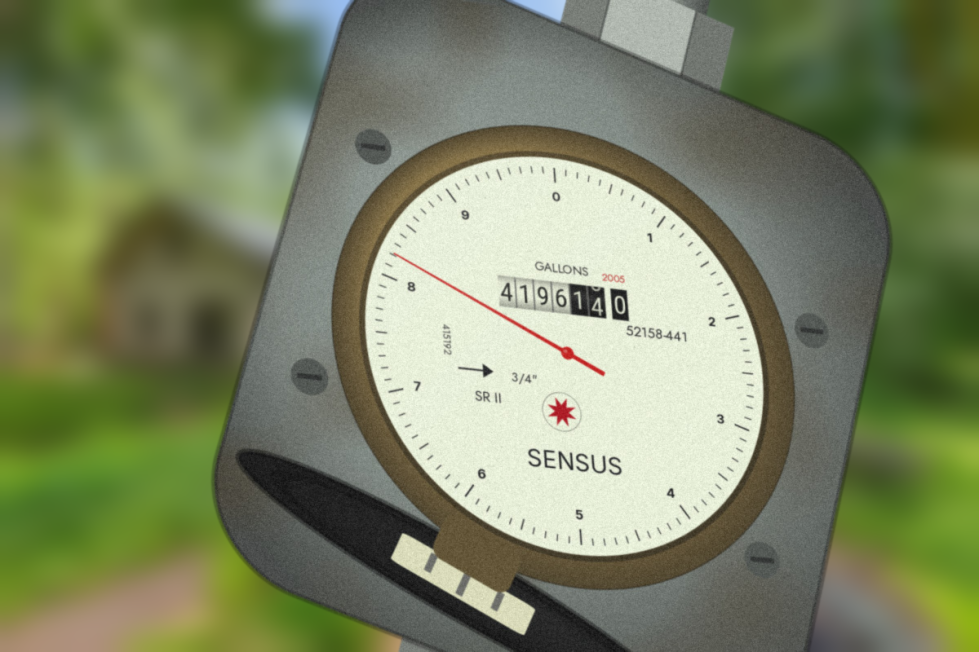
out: 4196138.2 gal
